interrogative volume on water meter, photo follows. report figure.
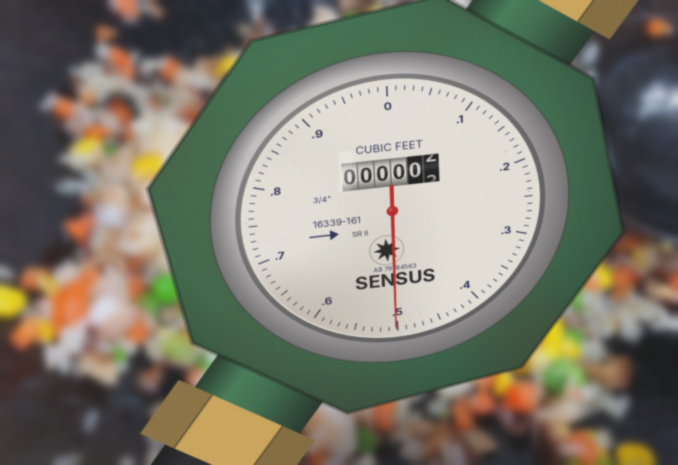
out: 2.50 ft³
